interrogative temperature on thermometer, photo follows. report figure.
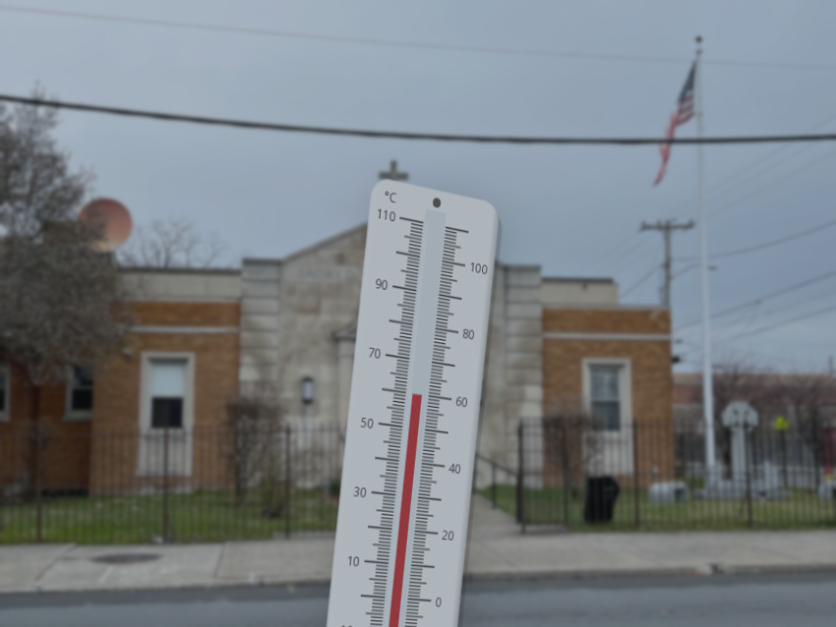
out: 60 °C
